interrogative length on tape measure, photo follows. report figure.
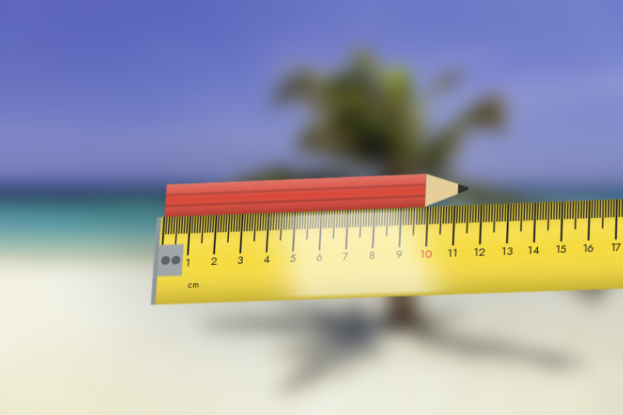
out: 11.5 cm
